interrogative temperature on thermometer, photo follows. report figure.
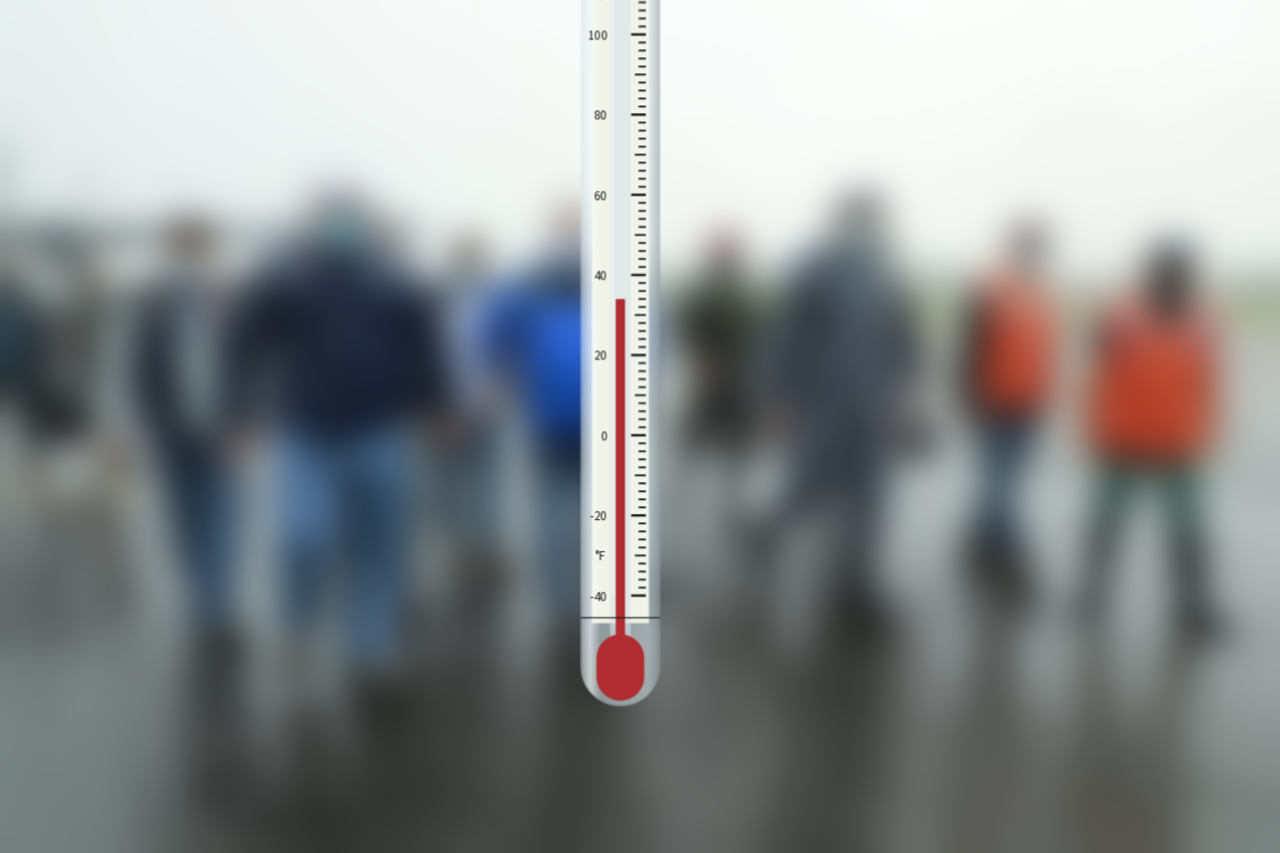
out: 34 °F
